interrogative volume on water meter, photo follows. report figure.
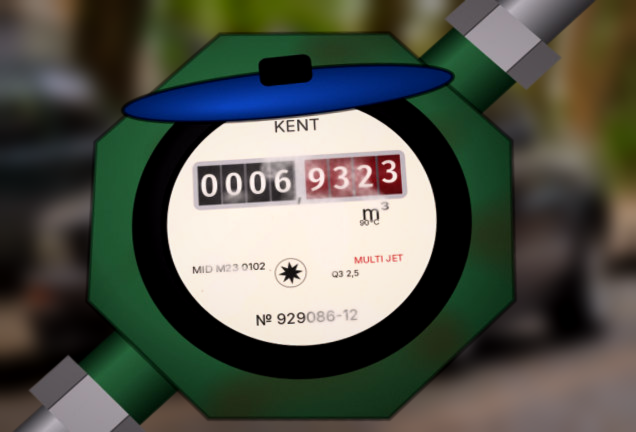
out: 6.9323 m³
